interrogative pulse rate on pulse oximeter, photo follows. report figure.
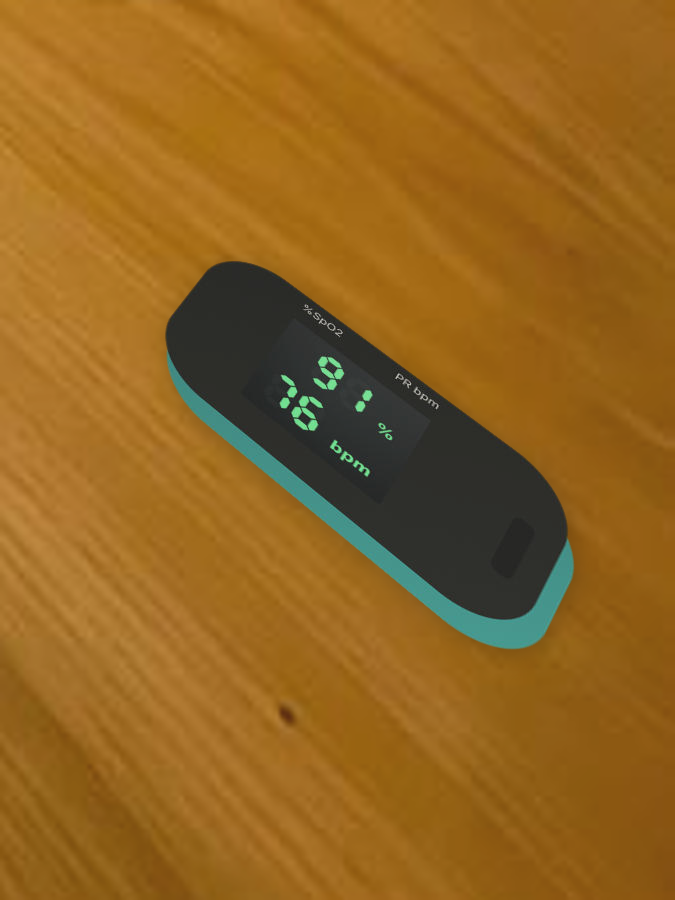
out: 76 bpm
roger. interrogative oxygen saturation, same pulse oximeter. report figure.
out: 91 %
